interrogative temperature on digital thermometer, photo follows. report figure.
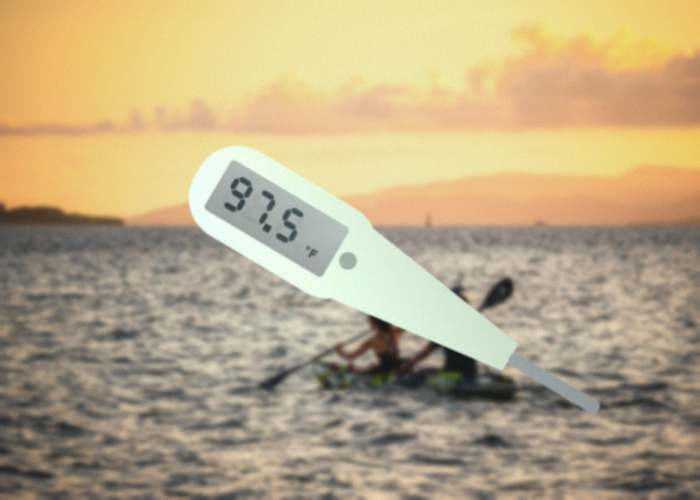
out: 97.5 °F
